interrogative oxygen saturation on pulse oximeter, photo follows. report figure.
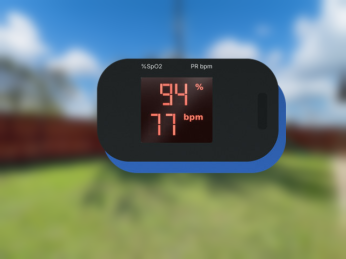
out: 94 %
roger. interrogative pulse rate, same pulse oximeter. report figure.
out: 77 bpm
